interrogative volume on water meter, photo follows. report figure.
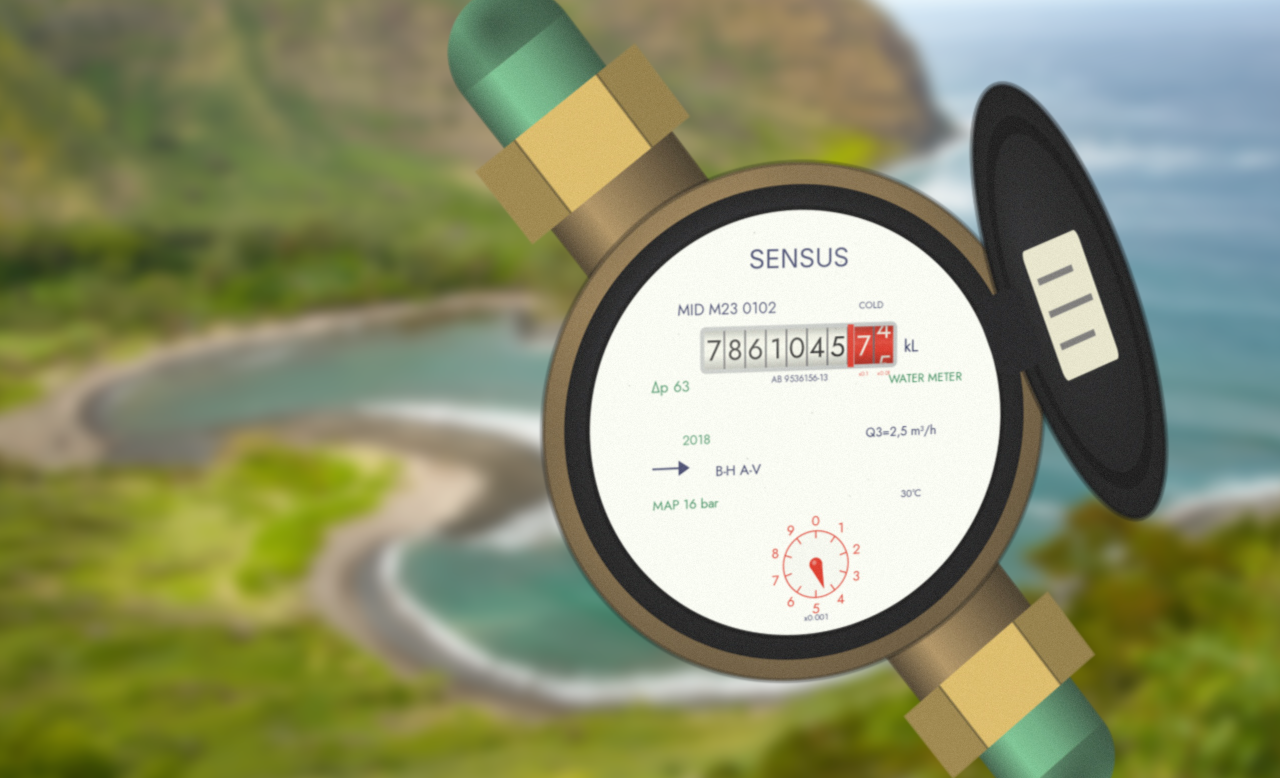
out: 7861045.744 kL
